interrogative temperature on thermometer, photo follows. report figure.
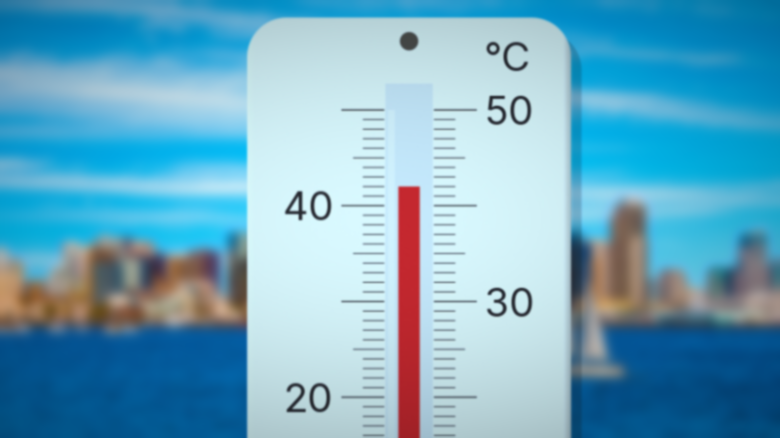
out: 42 °C
